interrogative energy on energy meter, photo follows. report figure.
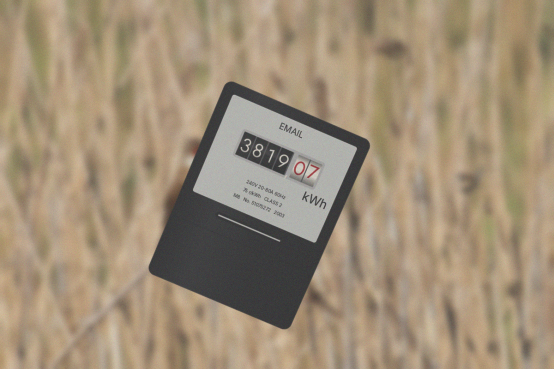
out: 3819.07 kWh
